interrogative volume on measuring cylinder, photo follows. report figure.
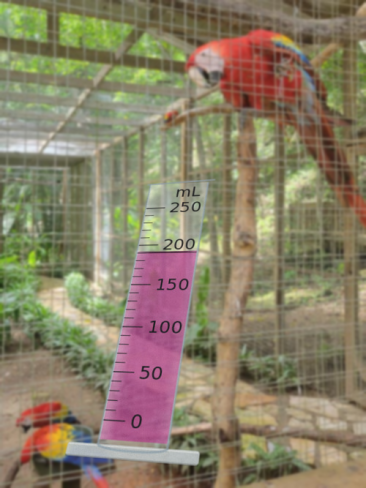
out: 190 mL
